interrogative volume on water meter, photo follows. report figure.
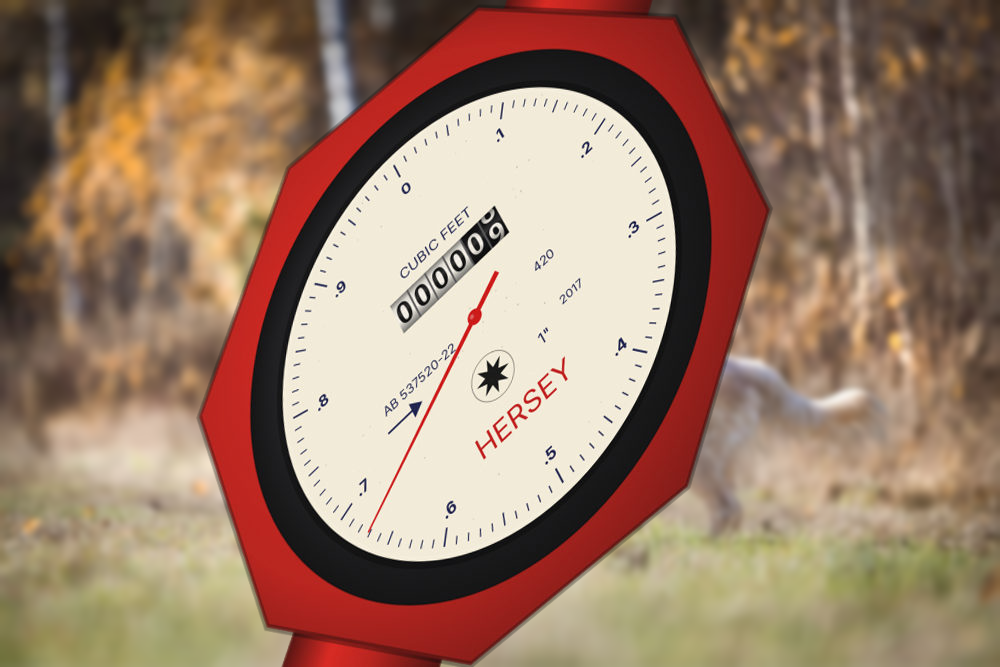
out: 8.67 ft³
